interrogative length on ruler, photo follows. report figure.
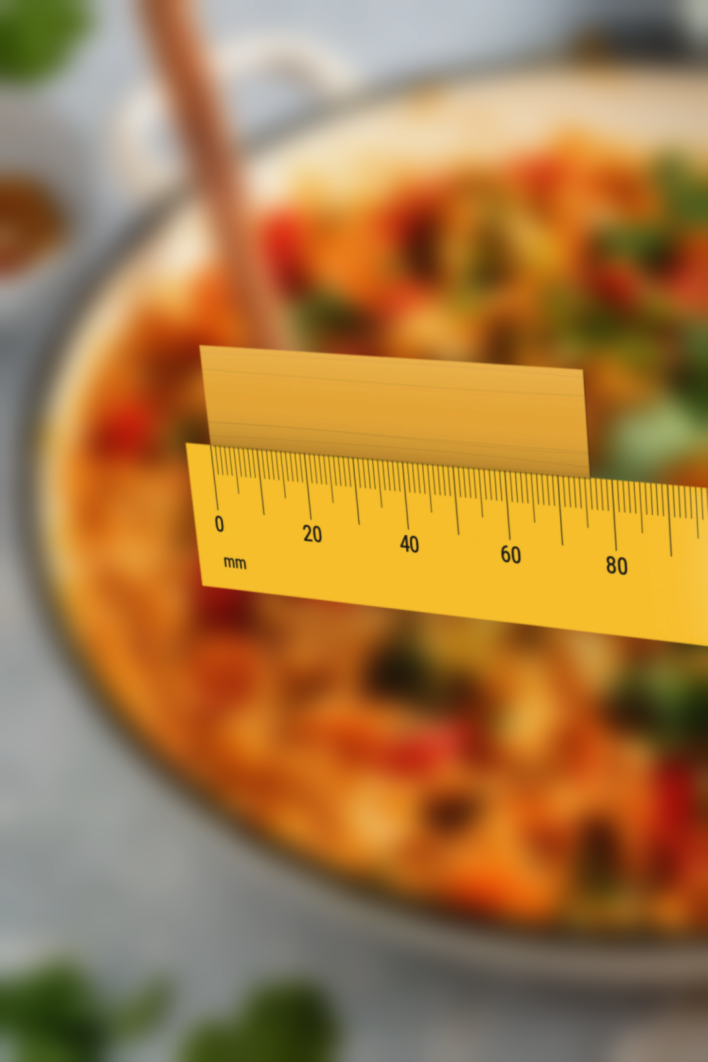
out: 76 mm
